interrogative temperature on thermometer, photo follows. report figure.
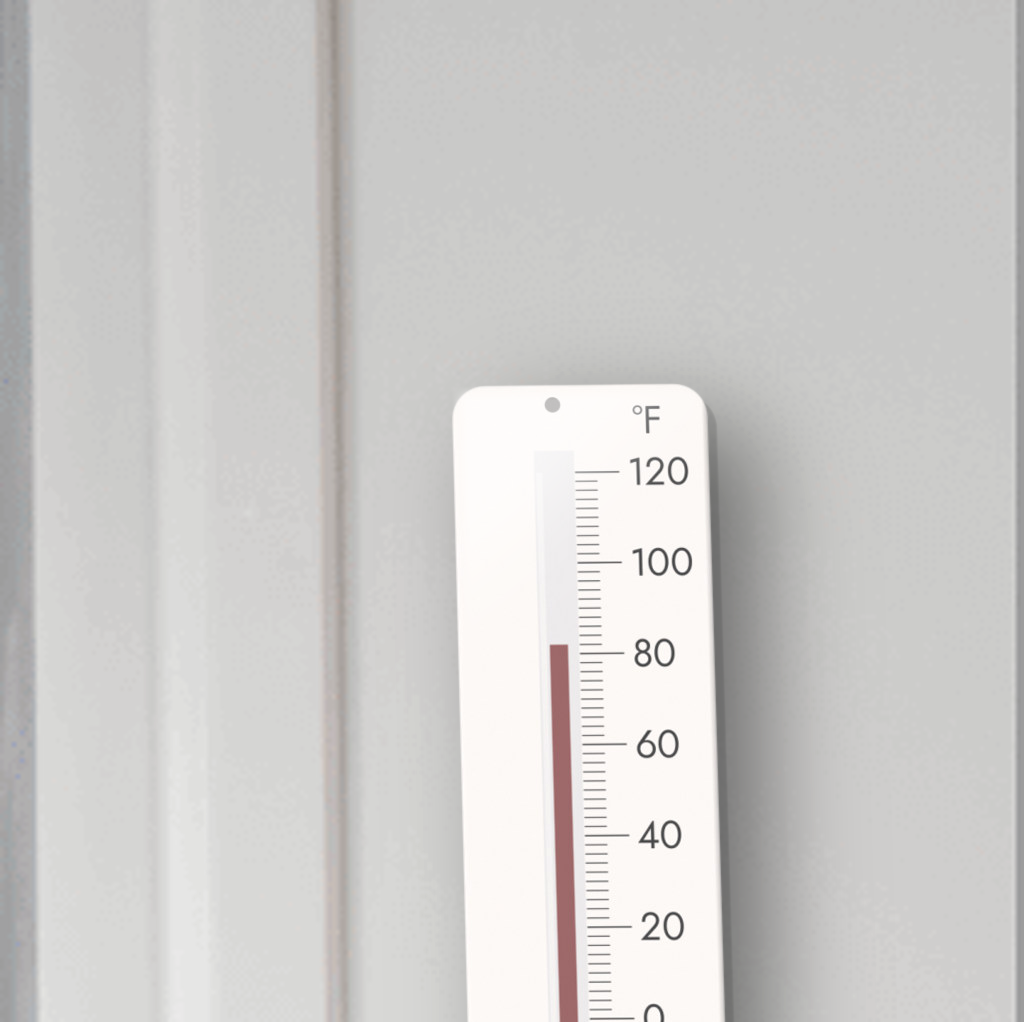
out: 82 °F
